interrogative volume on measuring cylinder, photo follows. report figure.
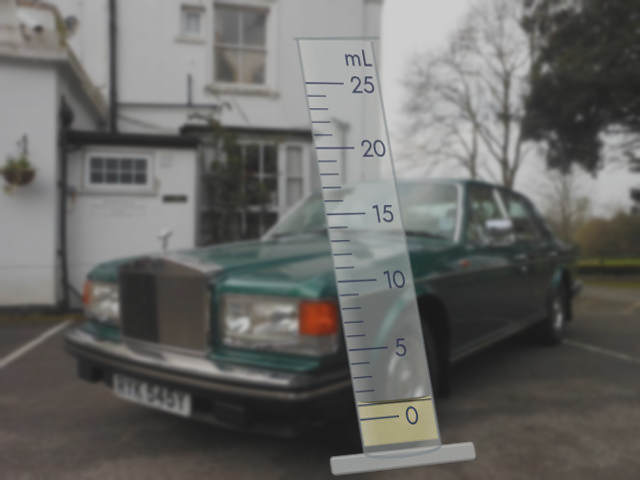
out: 1 mL
